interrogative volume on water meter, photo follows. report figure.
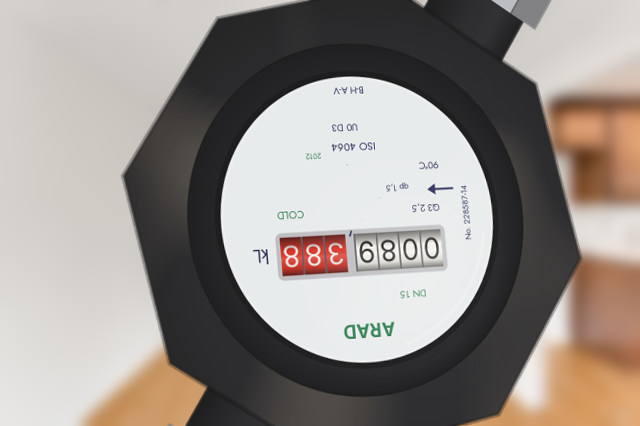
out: 89.388 kL
